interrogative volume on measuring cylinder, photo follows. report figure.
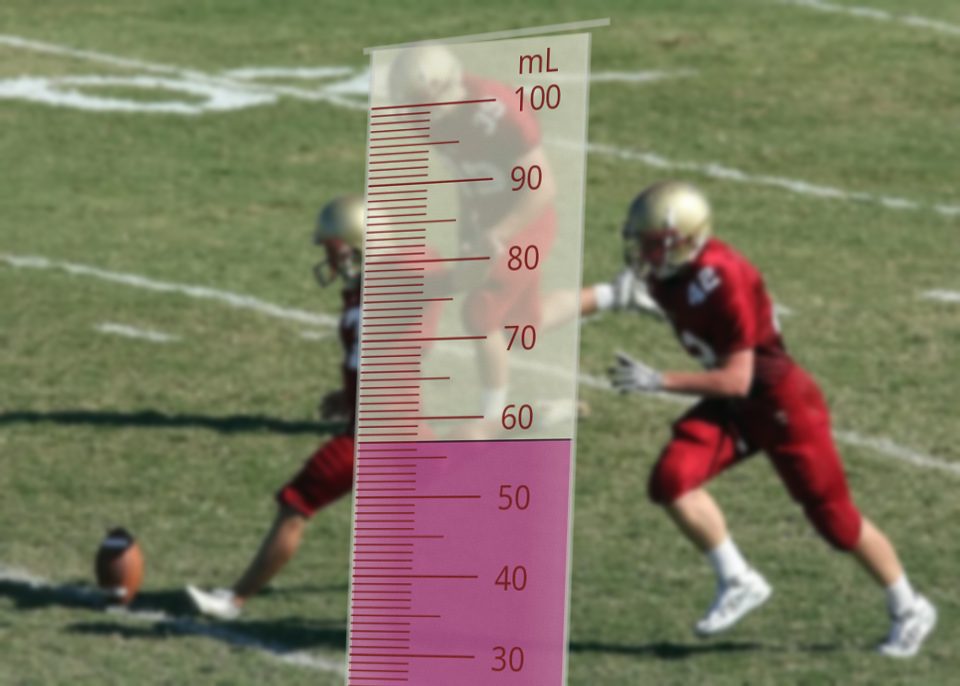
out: 57 mL
